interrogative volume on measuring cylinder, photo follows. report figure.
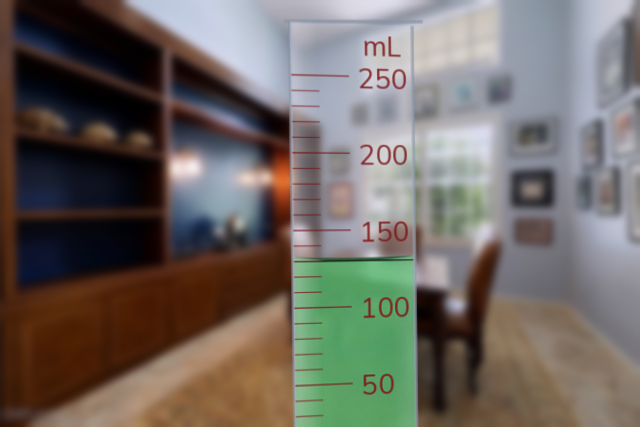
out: 130 mL
